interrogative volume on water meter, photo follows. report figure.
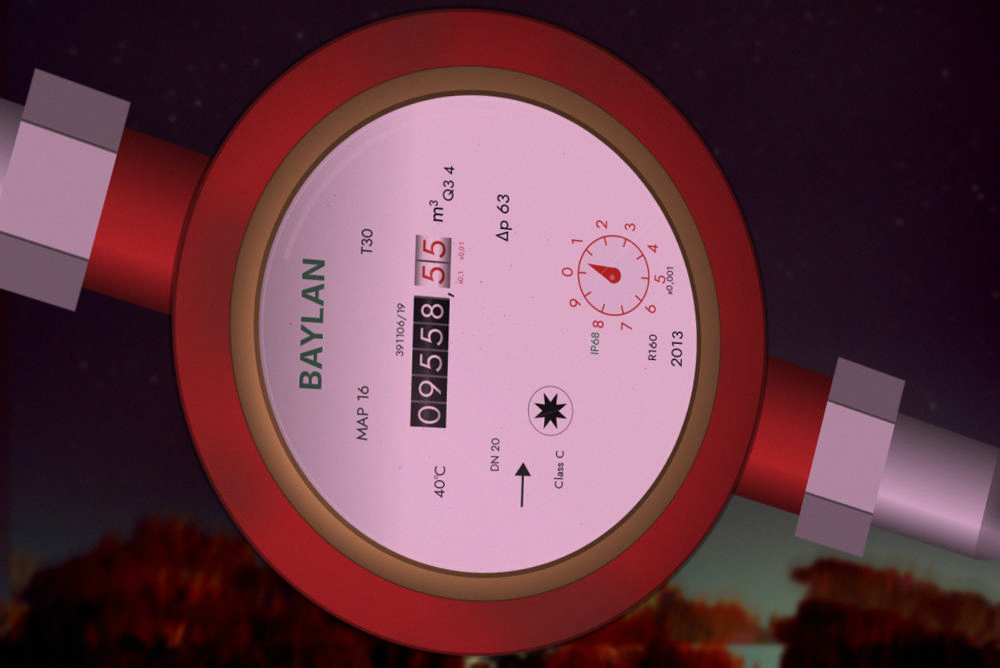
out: 9558.550 m³
